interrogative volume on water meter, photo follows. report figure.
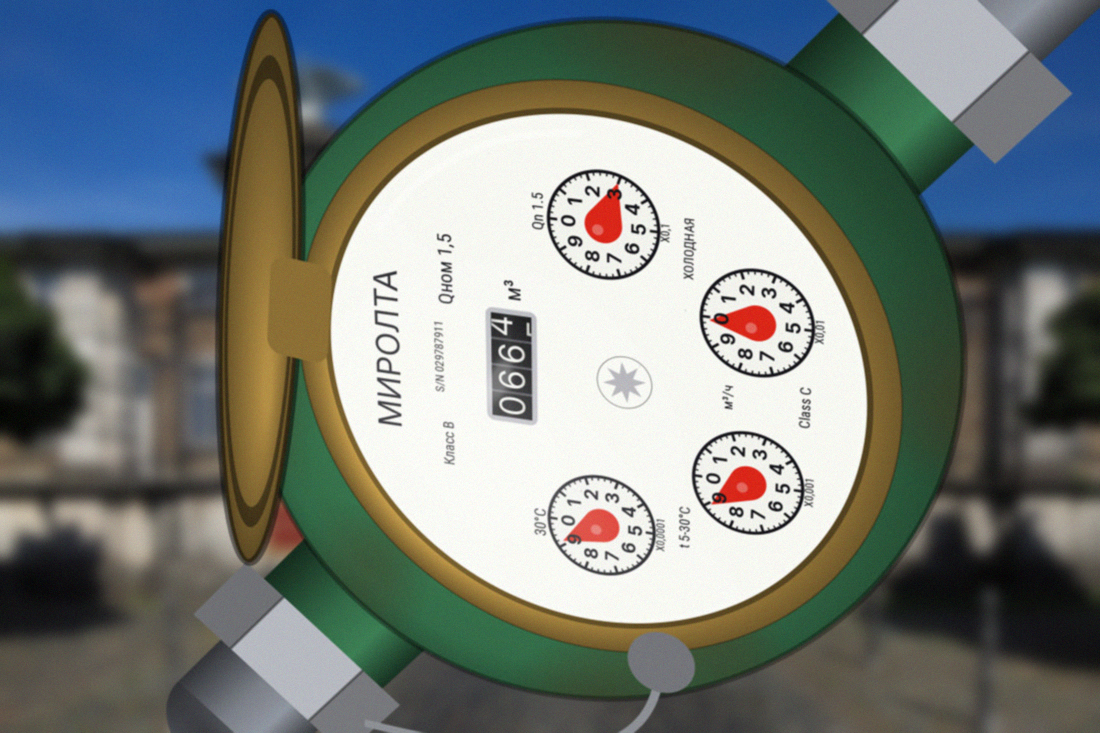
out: 664.2989 m³
